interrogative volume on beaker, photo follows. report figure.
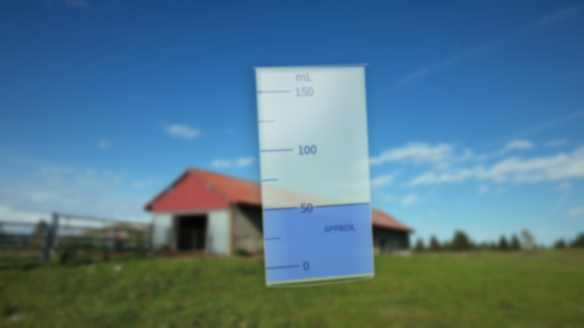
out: 50 mL
